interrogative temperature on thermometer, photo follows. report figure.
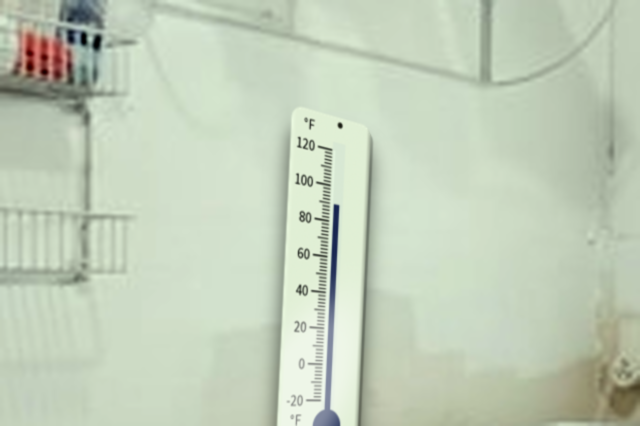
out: 90 °F
